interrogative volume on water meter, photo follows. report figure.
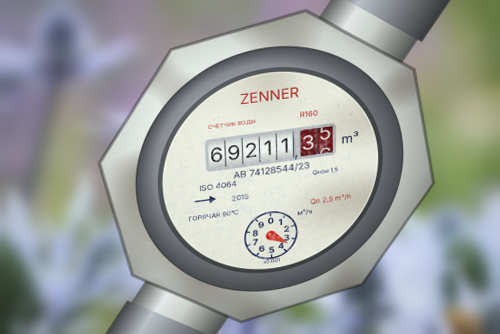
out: 69211.353 m³
